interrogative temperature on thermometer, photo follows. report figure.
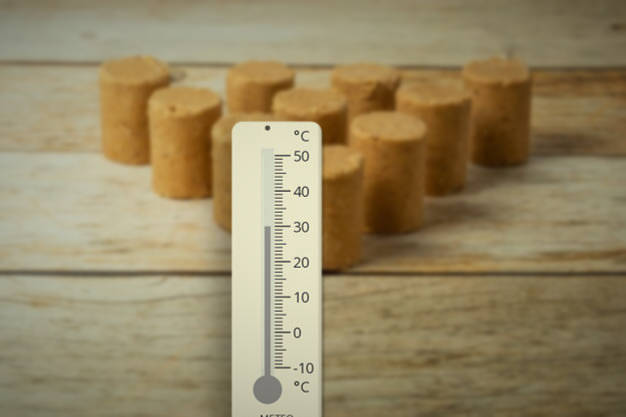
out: 30 °C
